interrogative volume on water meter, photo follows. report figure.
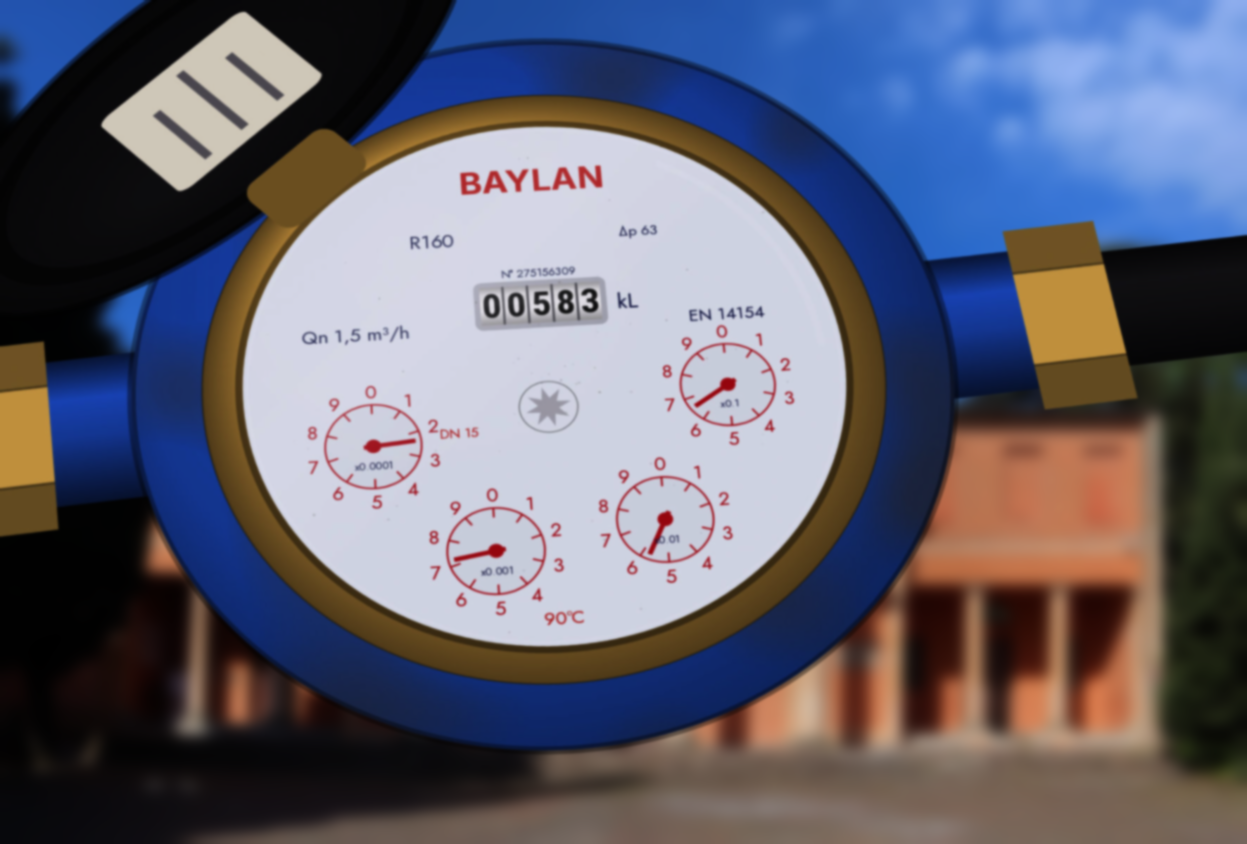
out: 583.6572 kL
